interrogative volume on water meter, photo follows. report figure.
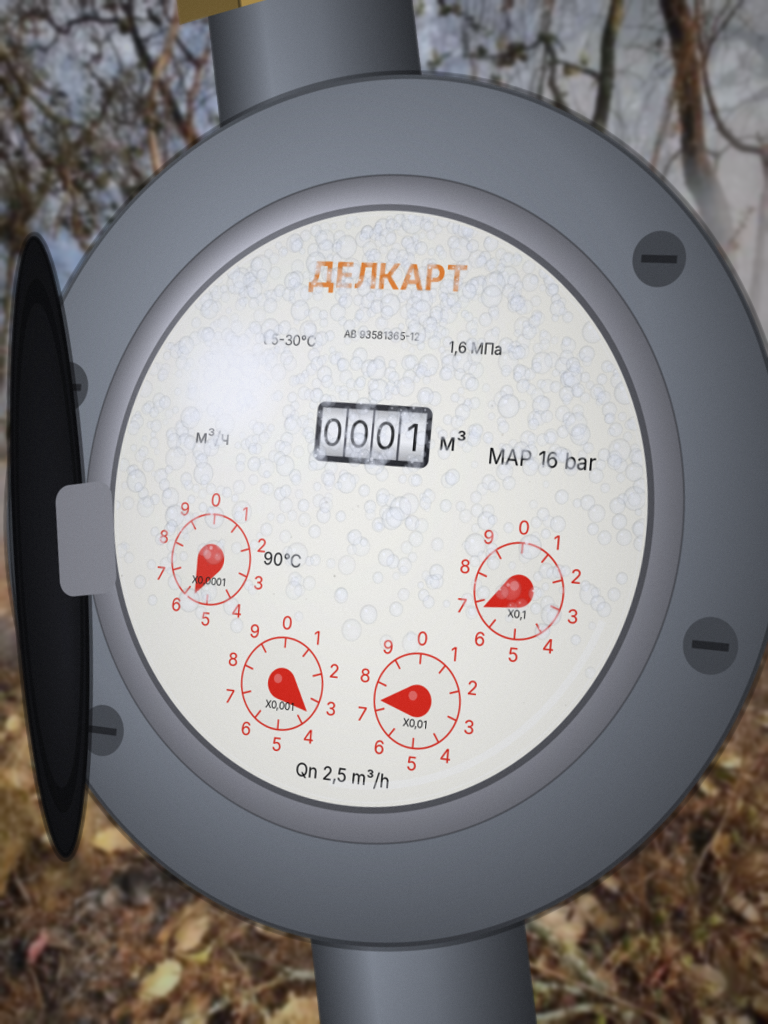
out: 1.6735 m³
